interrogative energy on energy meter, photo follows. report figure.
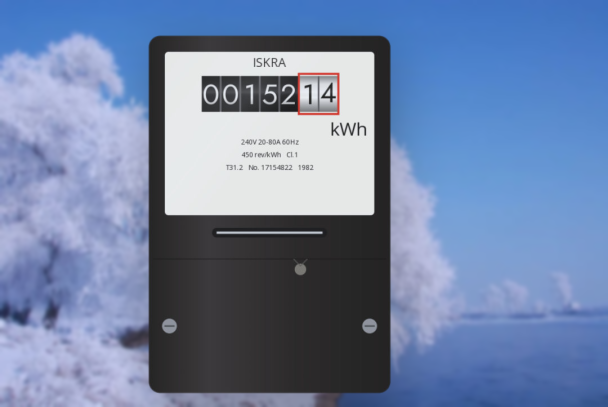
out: 152.14 kWh
